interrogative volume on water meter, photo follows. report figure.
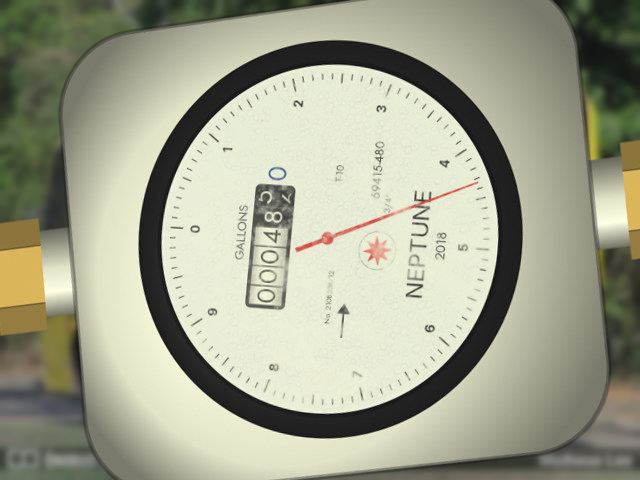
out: 4854.3 gal
